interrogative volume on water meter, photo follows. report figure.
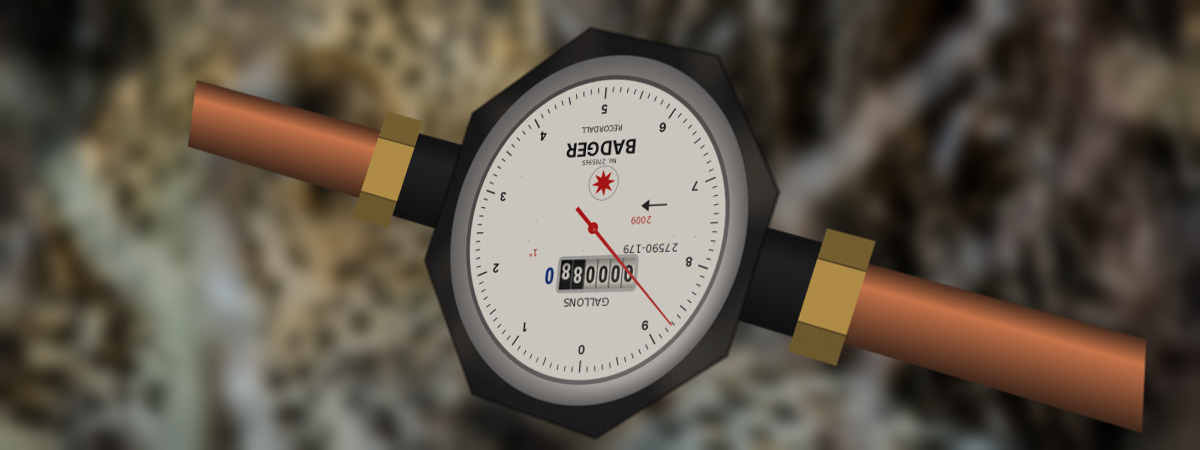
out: 878.7 gal
